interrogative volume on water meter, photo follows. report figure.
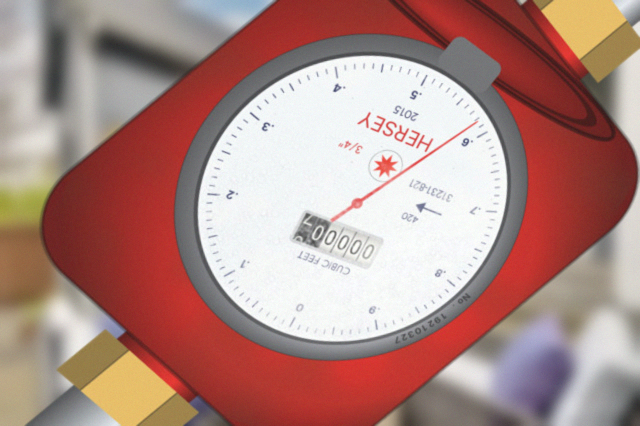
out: 6.58 ft³
